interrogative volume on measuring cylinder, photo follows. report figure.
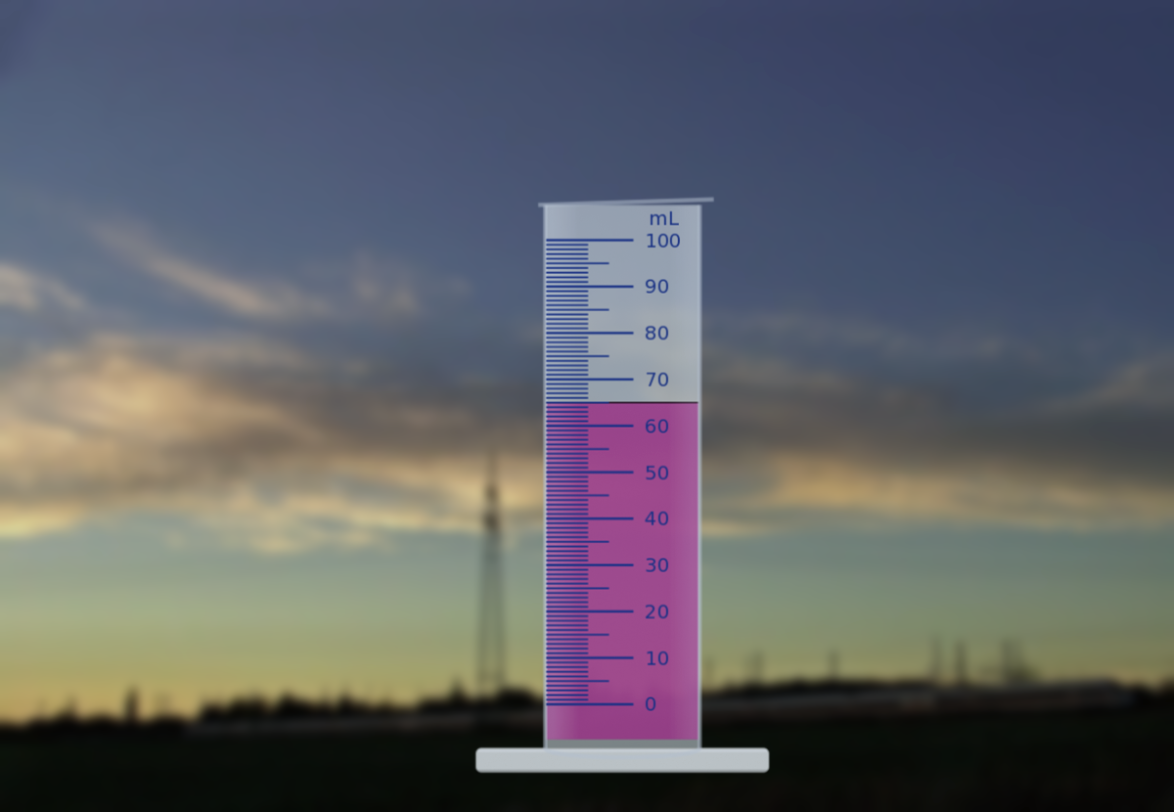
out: 65 mL
